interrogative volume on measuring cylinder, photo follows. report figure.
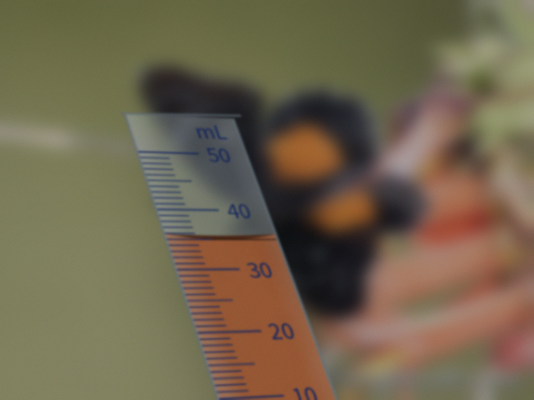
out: 35 mL
